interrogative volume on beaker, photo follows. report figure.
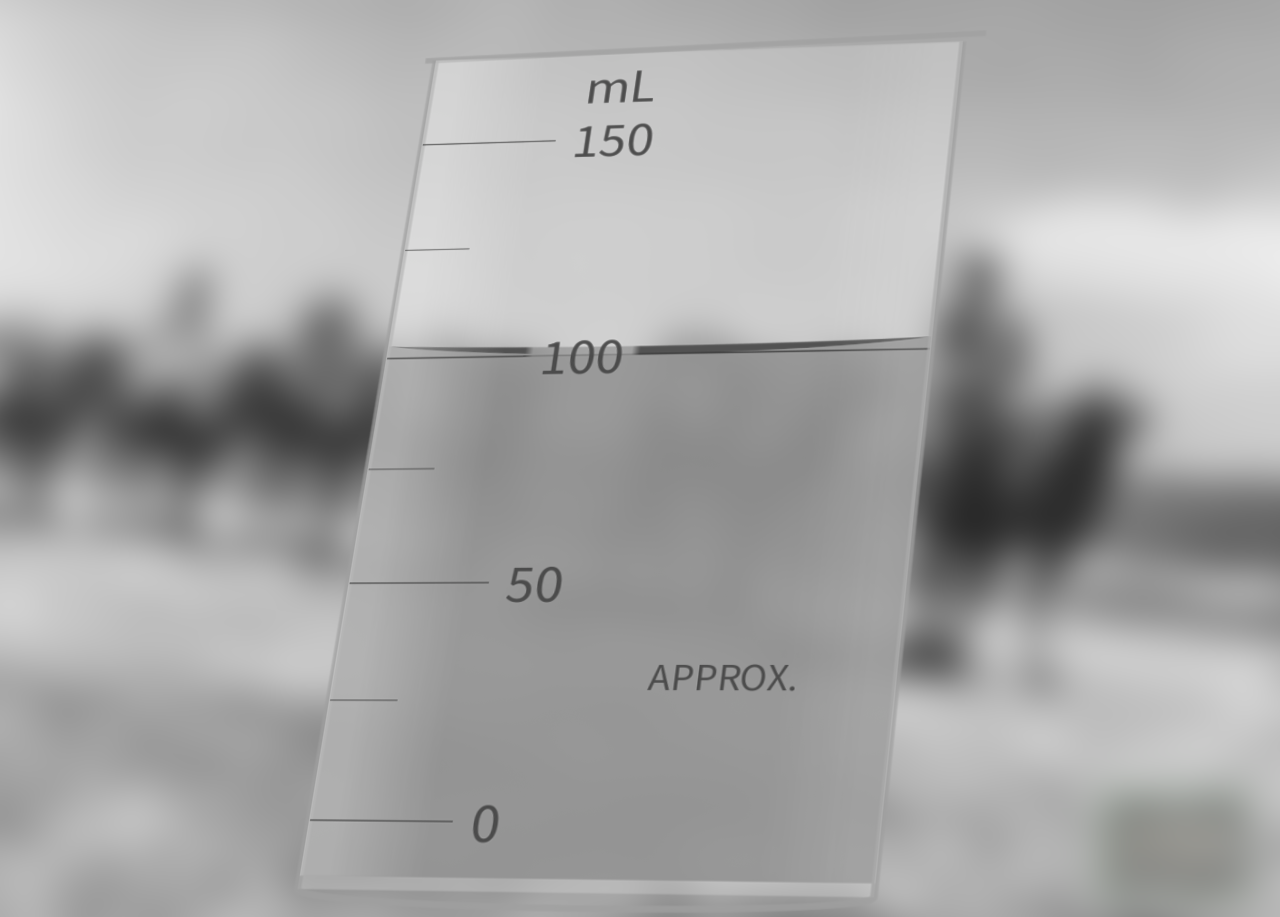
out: 100 mL
